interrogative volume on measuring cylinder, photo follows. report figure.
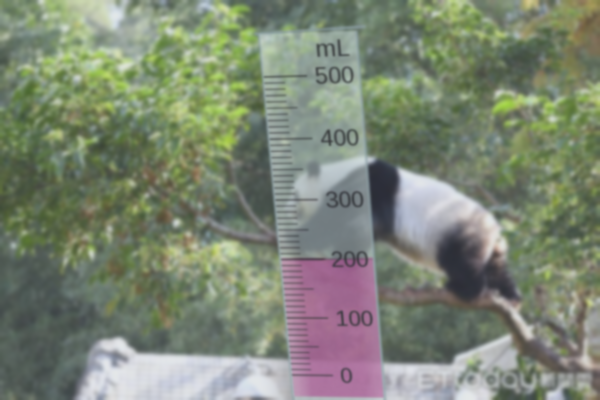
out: 200 mL
